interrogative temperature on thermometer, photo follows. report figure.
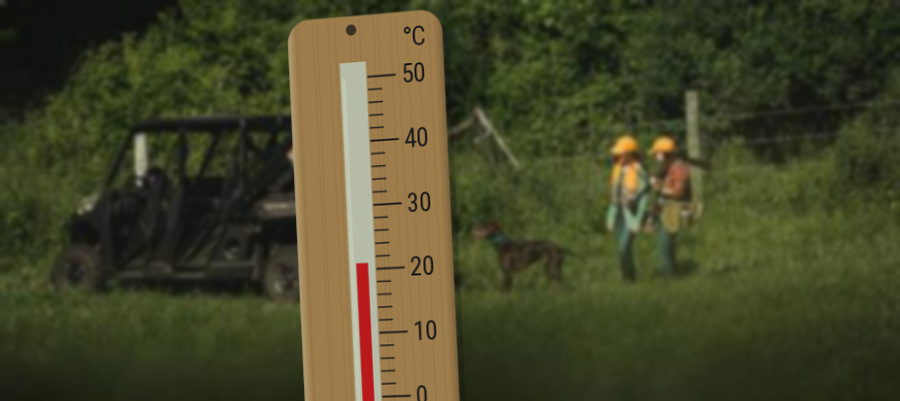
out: 21 °C
